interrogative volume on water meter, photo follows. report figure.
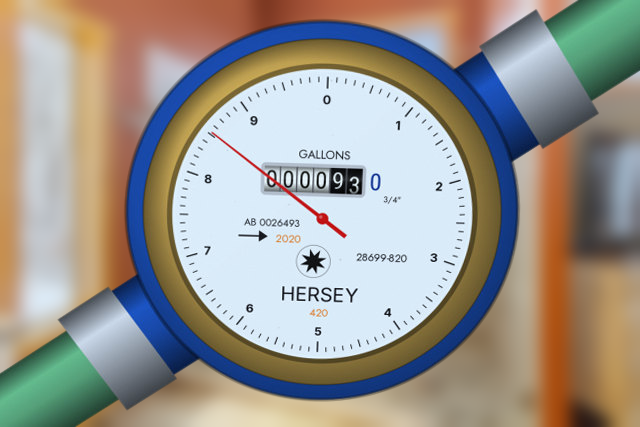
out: 928.5 gal
